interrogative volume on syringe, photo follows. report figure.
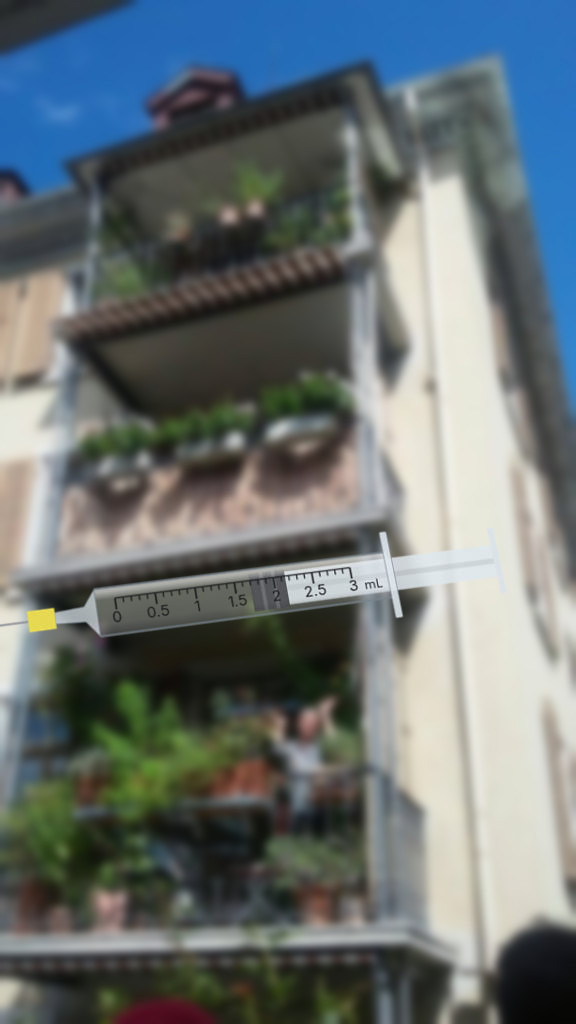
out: 1.7 mL
